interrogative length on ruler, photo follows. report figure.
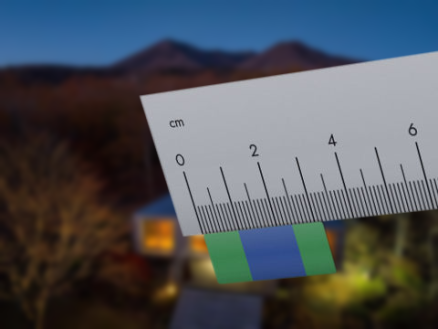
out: 3.2 cm
